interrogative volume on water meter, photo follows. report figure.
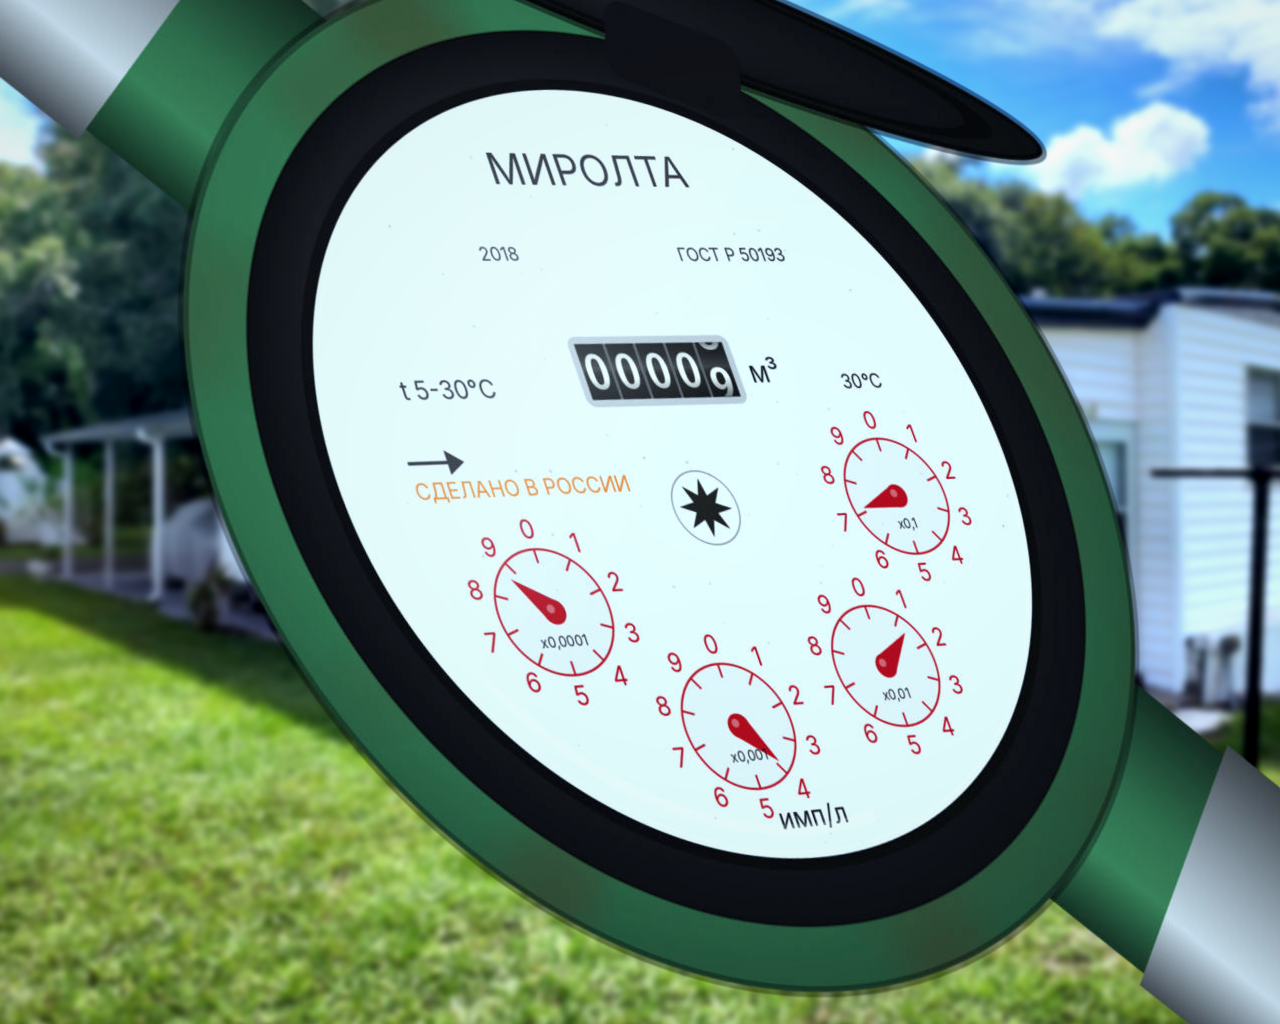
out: 8.7138 m³
